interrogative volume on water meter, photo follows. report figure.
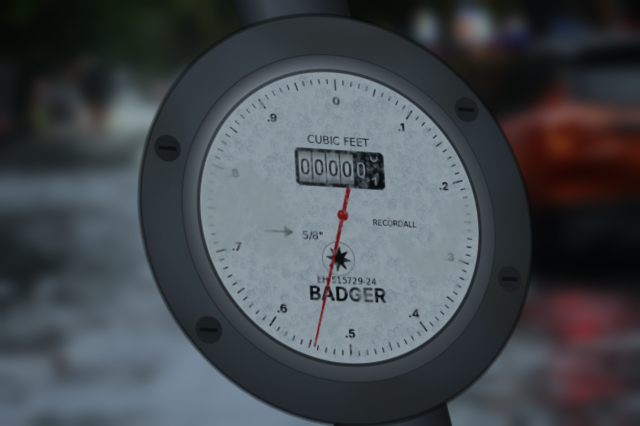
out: 0.54 ft³
